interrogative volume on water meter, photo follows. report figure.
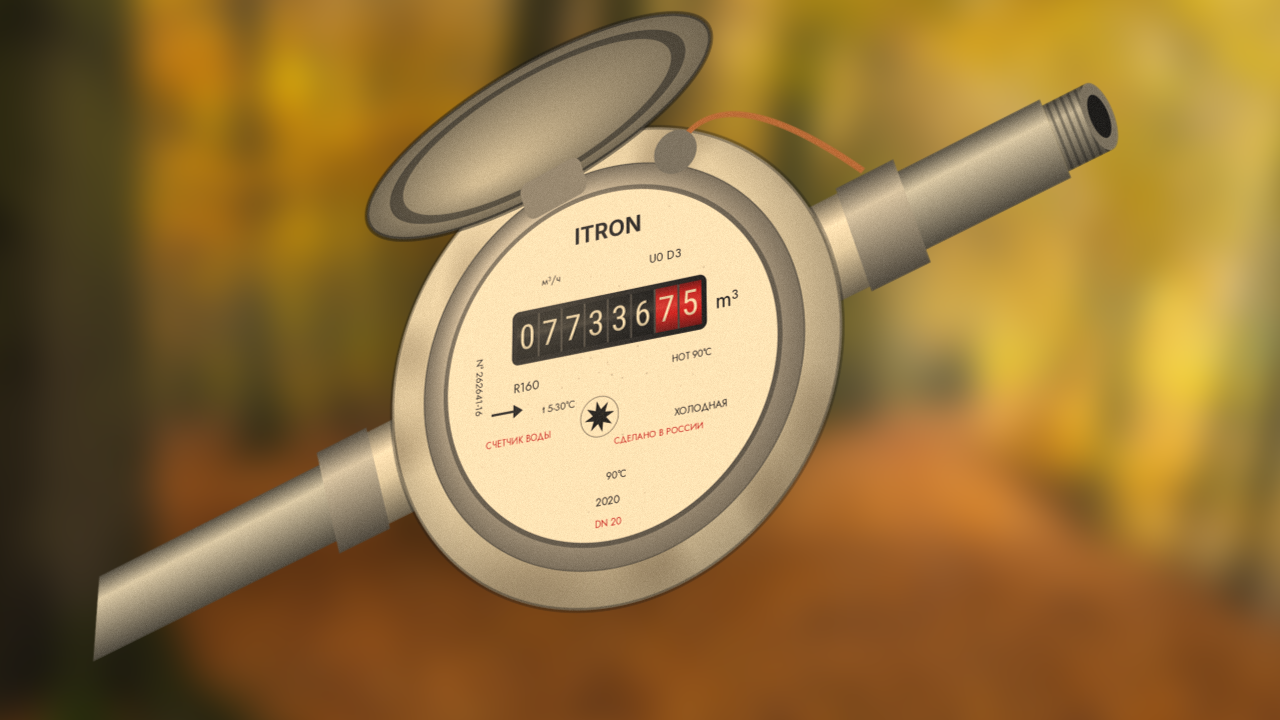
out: 77336.75 m³
